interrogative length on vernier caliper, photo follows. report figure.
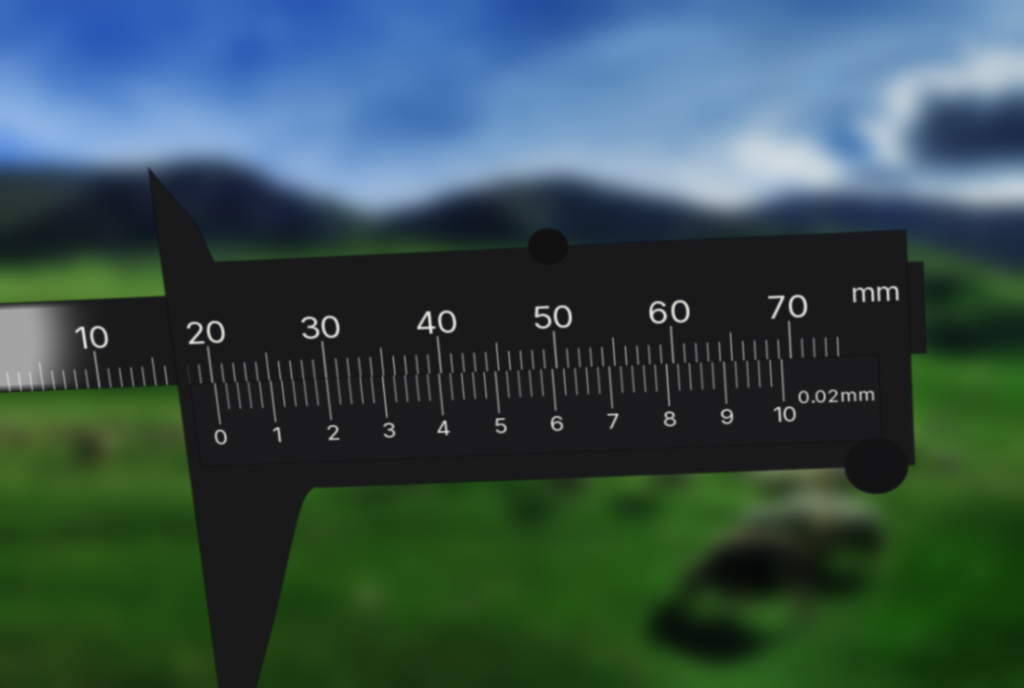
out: 20.2 mm
